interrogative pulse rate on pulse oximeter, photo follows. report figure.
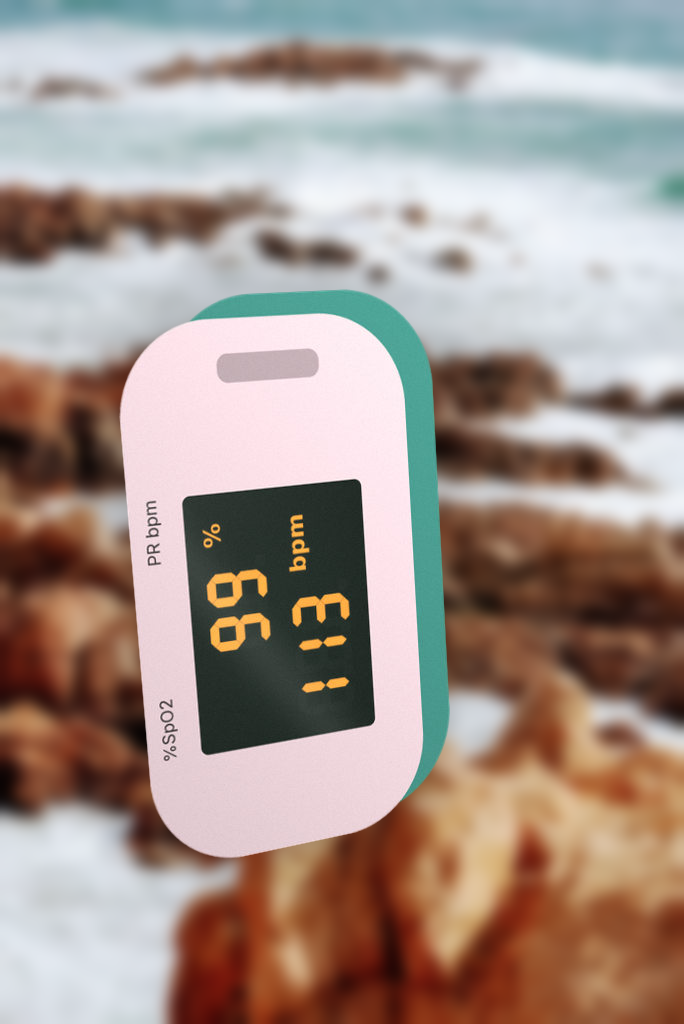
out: 113 bpm
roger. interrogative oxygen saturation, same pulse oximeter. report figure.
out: 99 %
